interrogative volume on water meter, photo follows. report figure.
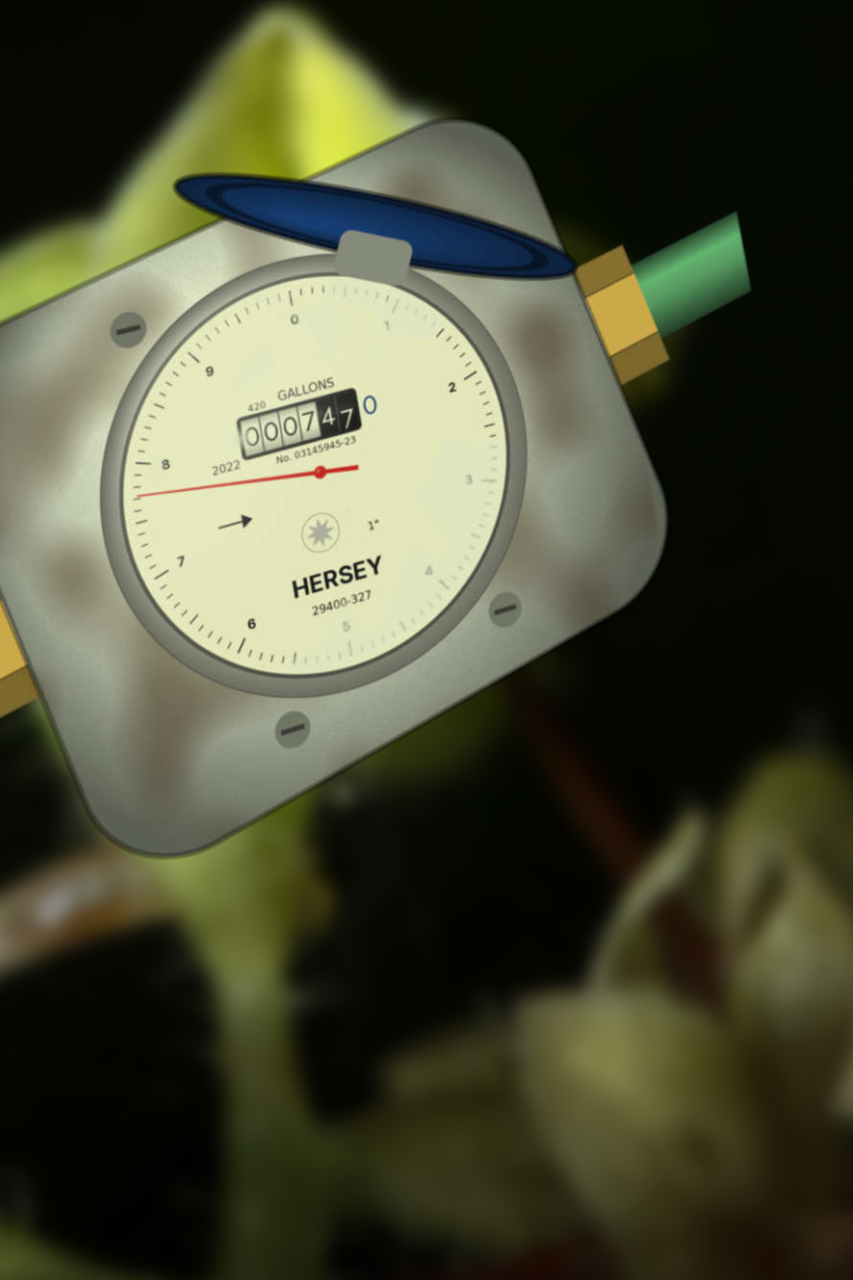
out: 7467.7 gal
